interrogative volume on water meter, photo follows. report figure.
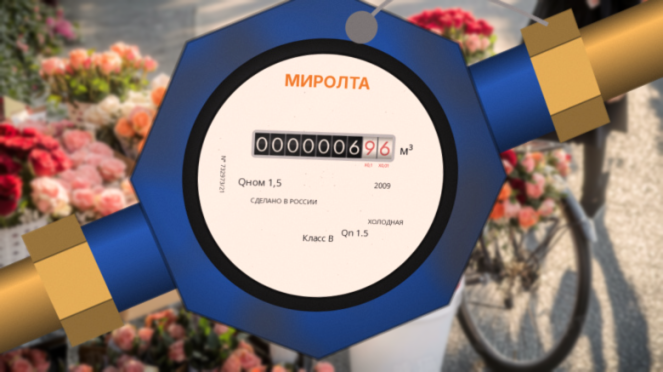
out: 6.96 m³
